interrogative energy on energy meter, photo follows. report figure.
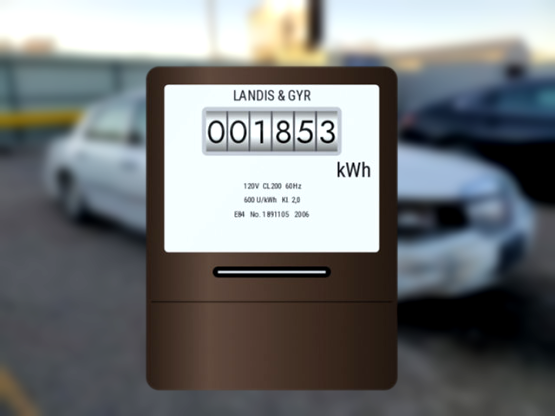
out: 1853 kWh
